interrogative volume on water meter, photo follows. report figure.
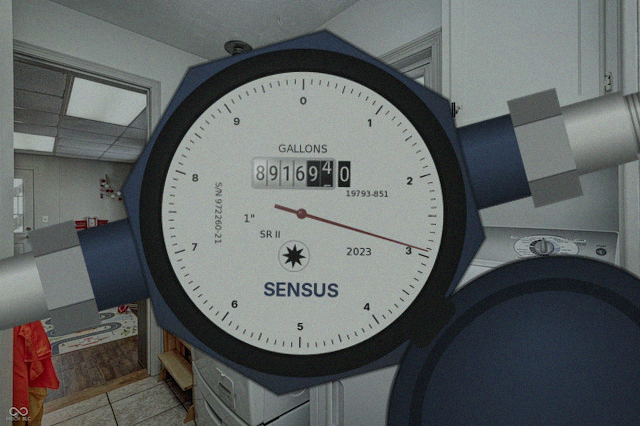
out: 8916942.9 gal
